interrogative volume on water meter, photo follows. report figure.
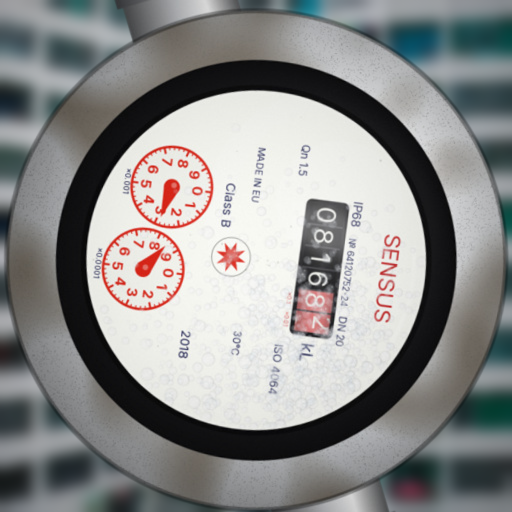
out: 816.8228 kL
